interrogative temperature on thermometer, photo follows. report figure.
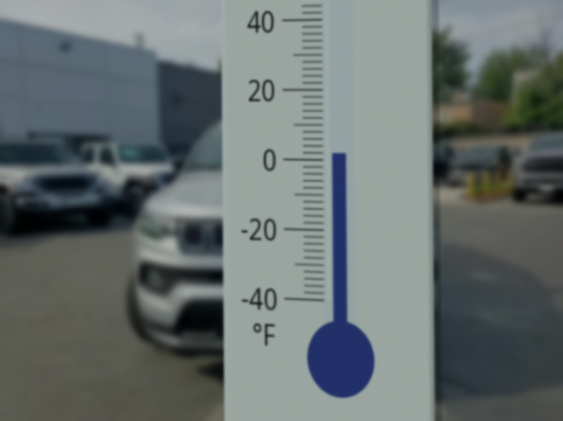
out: 2 °F
